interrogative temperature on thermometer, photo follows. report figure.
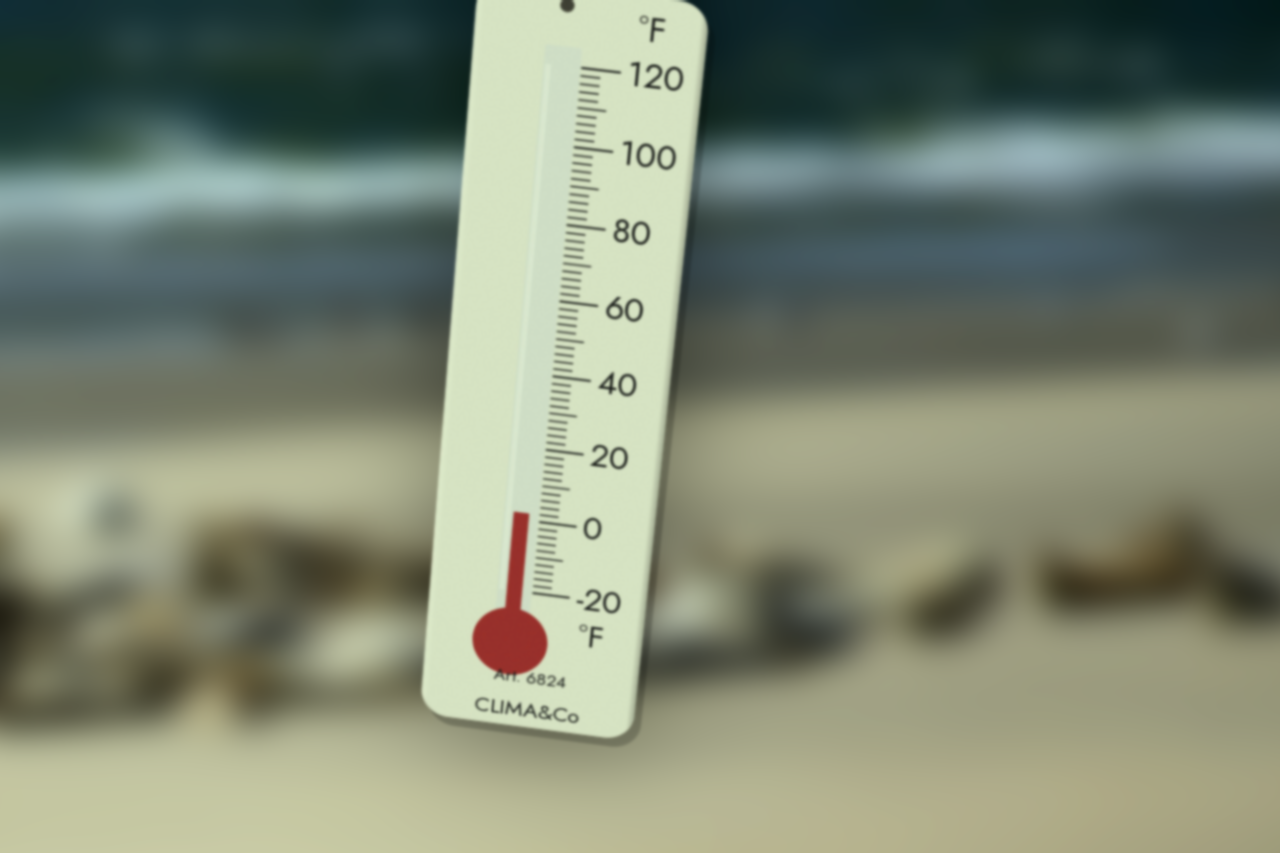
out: 2 °F
